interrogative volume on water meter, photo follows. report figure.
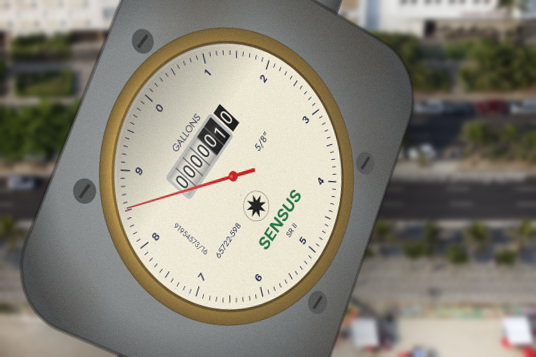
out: 8.5 gal
